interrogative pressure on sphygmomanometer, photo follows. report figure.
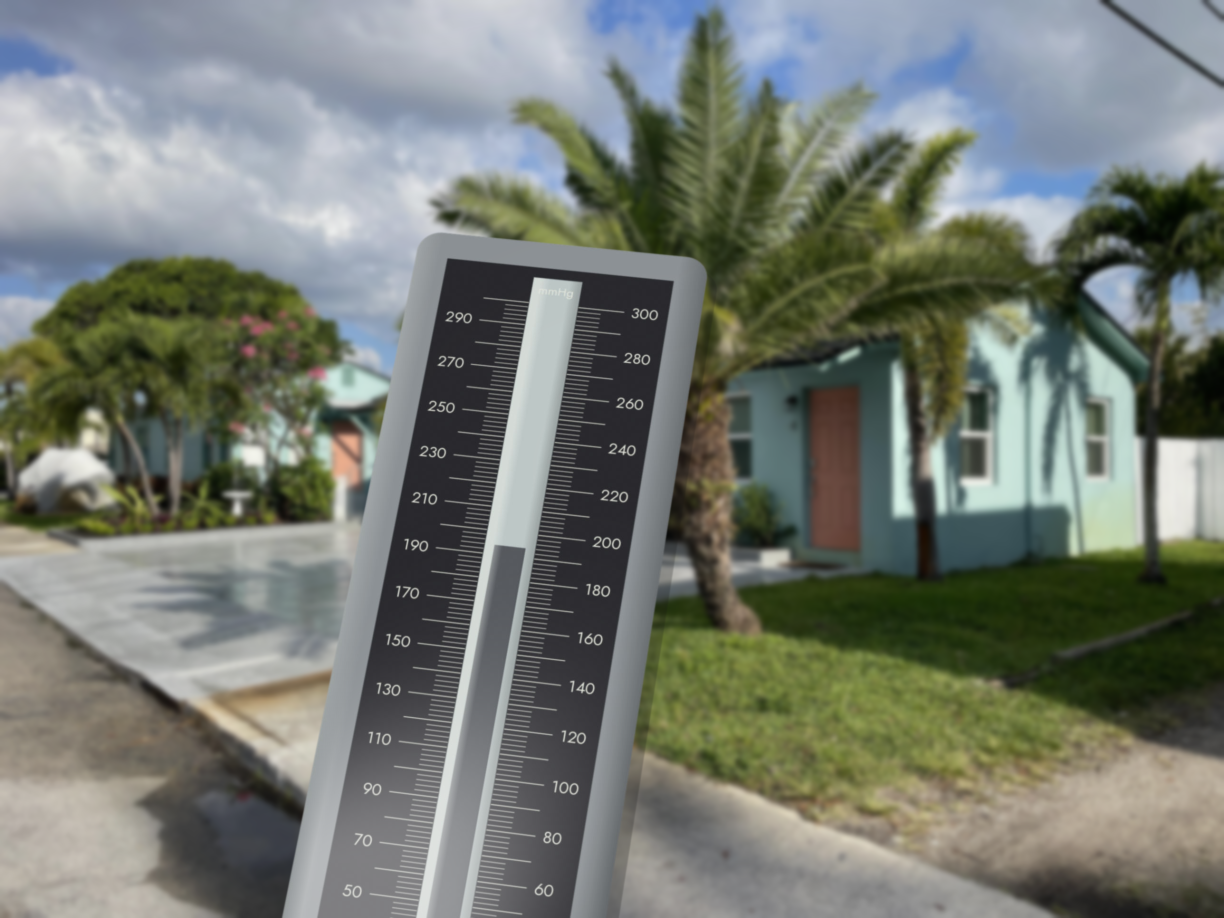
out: 194 mmHg
